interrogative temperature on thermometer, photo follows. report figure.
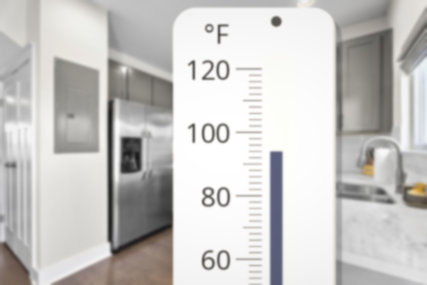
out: 94 °F
